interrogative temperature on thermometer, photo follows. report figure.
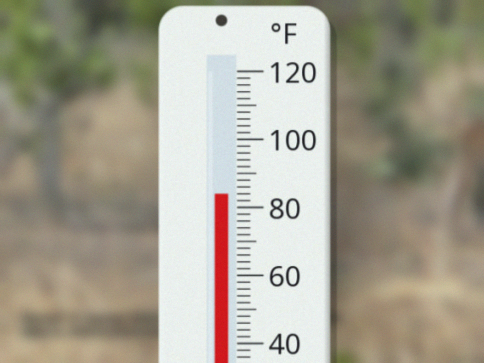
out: 84 °F
